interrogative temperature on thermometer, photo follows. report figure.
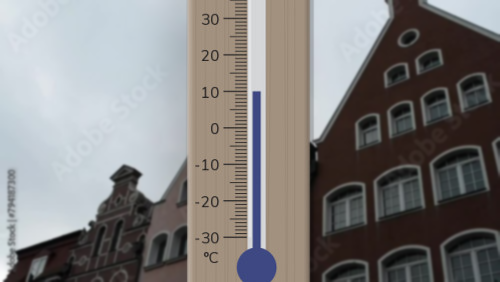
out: 10 °C
